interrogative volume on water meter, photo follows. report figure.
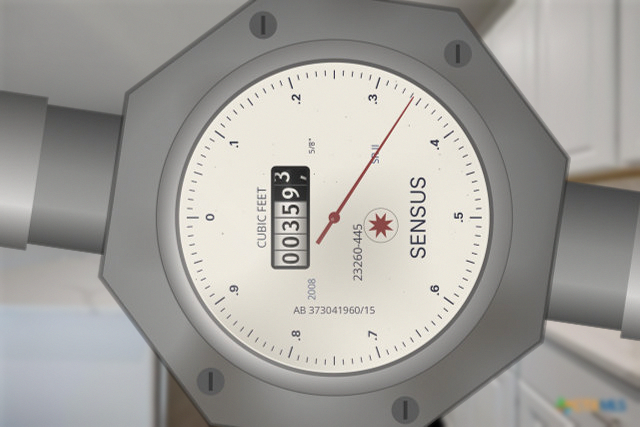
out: 3593.34 ft³
